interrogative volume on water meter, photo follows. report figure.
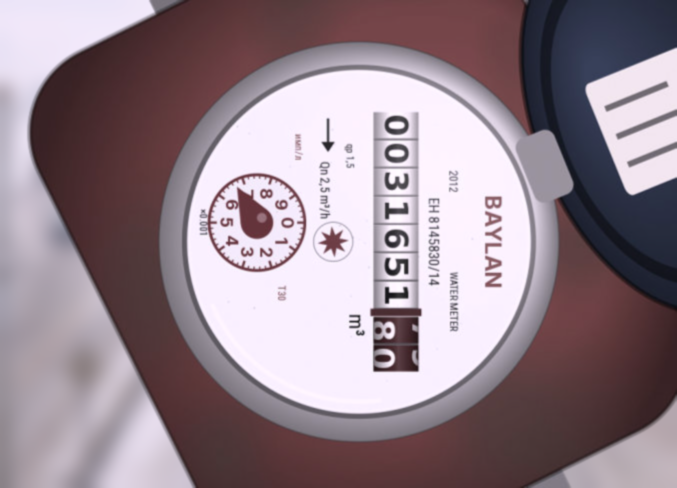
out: 31651.796 m³
